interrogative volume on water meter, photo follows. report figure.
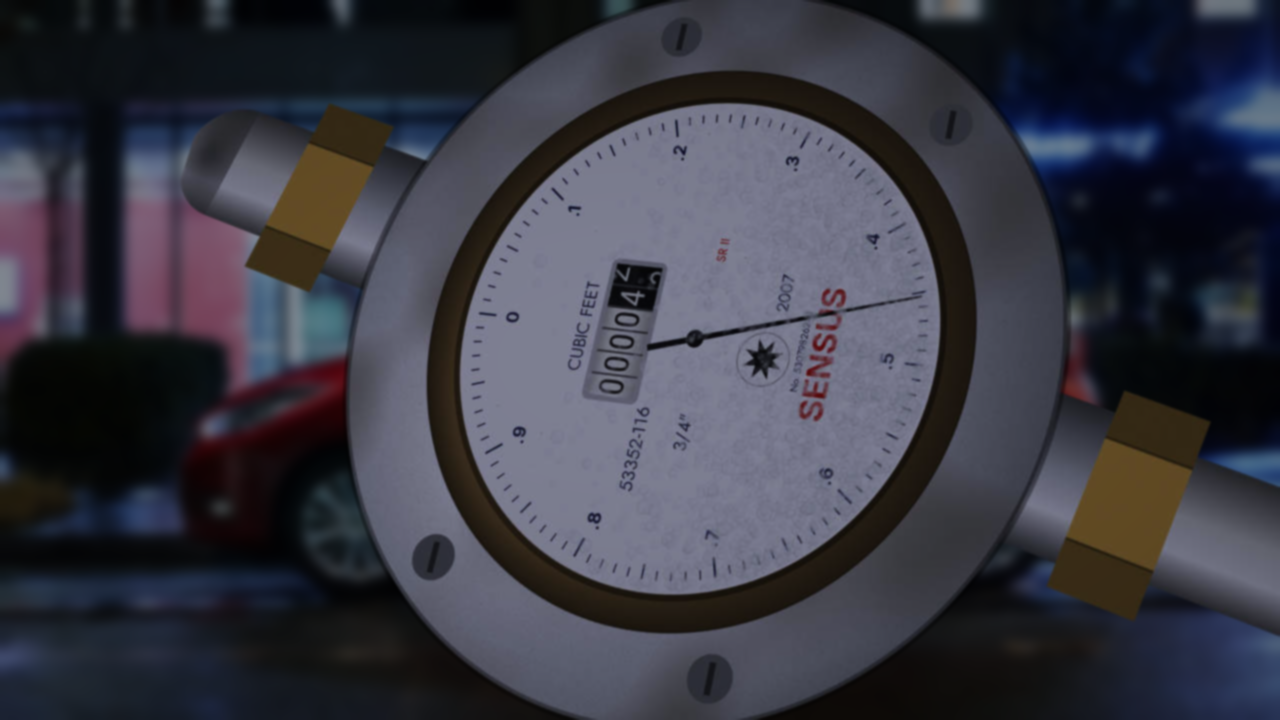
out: 42.45 ft³
